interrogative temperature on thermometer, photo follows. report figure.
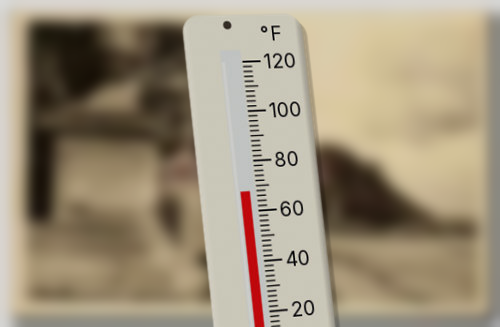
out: 68 °F
